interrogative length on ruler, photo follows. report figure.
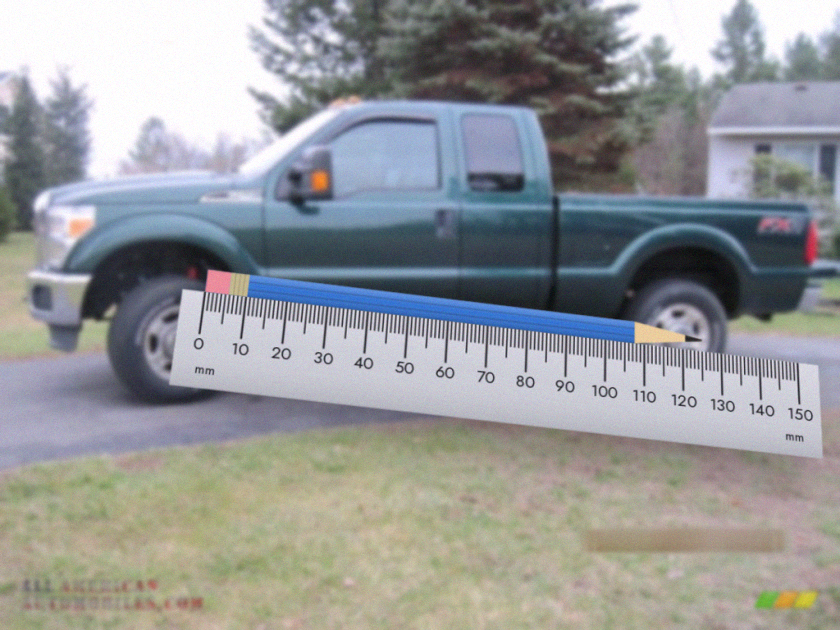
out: 125 mm
